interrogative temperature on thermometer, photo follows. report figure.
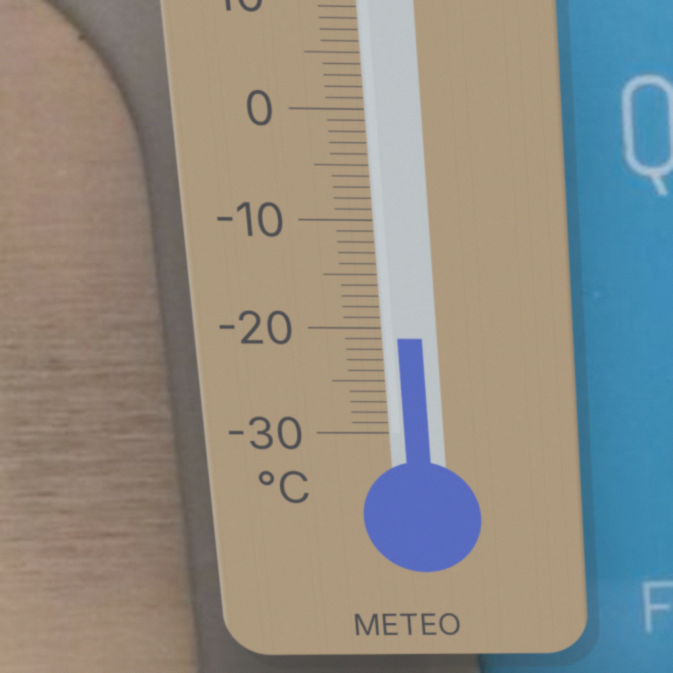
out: -21 °C
